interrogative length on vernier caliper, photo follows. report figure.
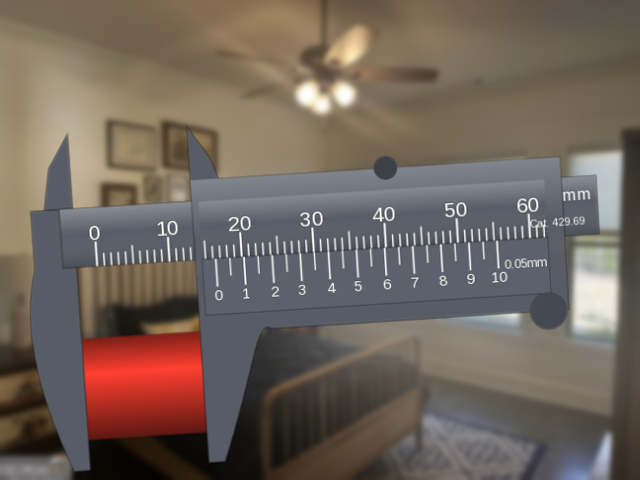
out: 16.4 mm
